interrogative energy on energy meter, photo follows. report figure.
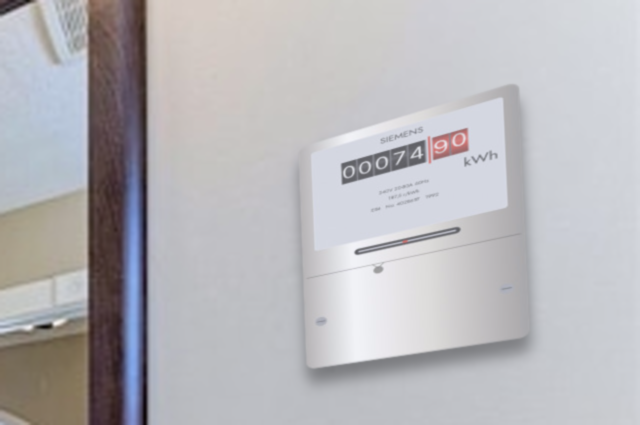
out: 74.90 kWh
